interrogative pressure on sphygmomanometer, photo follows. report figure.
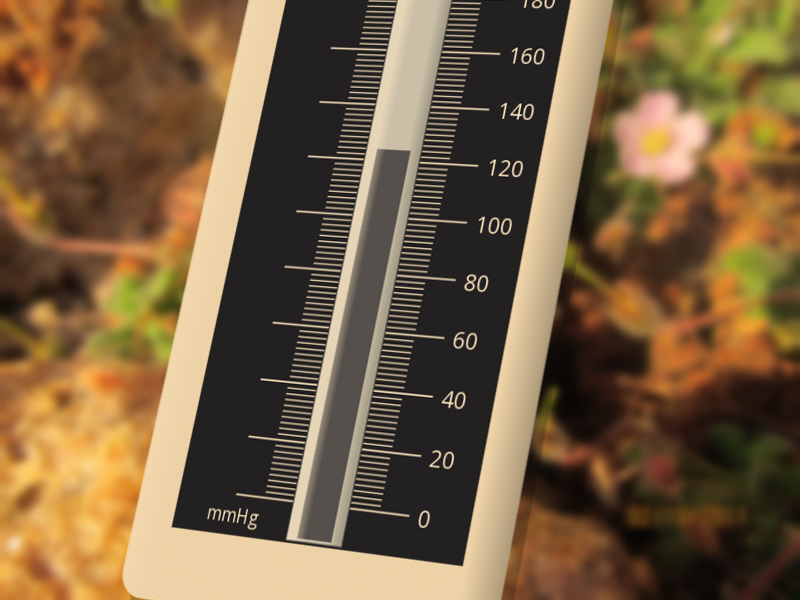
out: 124 mmHg
